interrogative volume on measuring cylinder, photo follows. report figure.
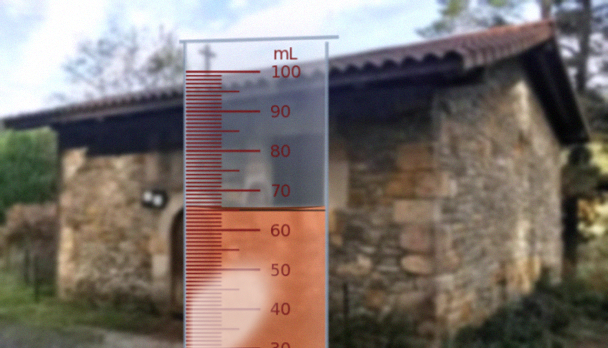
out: 65 mL
